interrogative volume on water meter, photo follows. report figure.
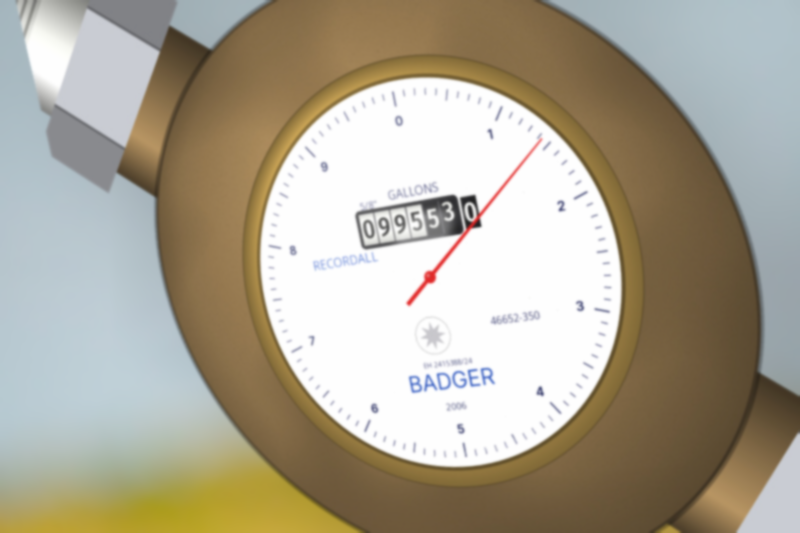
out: 995531.4 gal
